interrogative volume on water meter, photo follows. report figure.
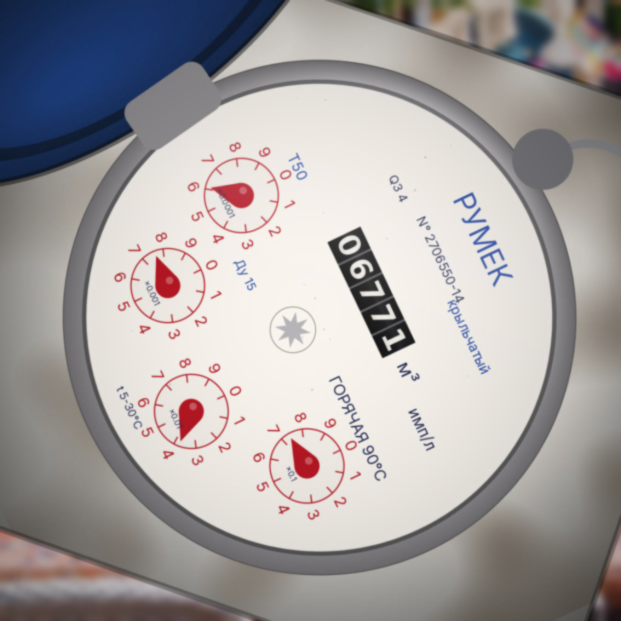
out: 6771.7376 m³
